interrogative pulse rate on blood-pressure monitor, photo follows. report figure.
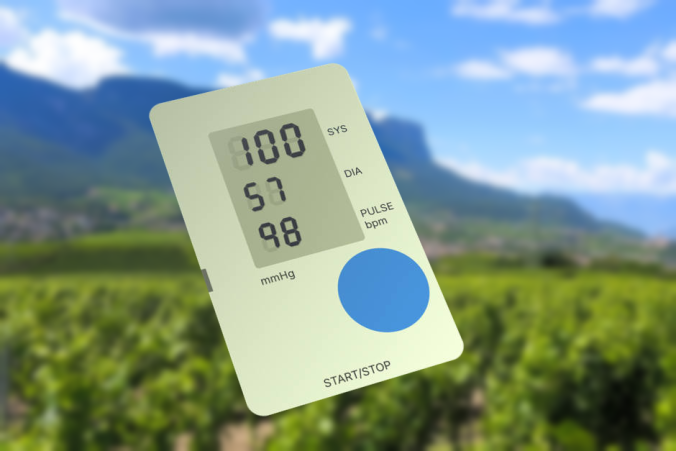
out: 98 bpm
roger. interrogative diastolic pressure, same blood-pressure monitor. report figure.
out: 57 mmHg
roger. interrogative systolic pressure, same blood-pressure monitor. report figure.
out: 100 mmHg
